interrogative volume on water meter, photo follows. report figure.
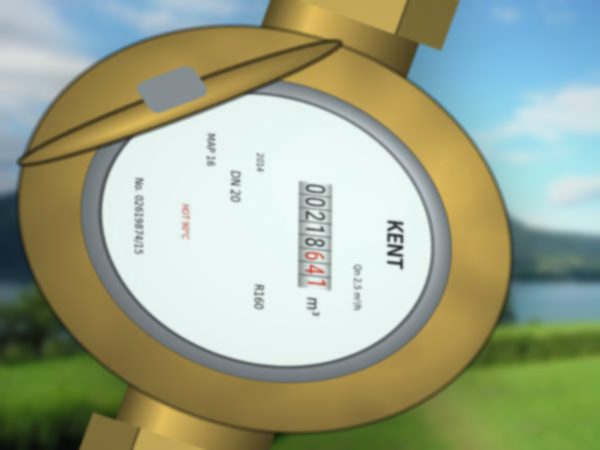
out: 218.641 m³
